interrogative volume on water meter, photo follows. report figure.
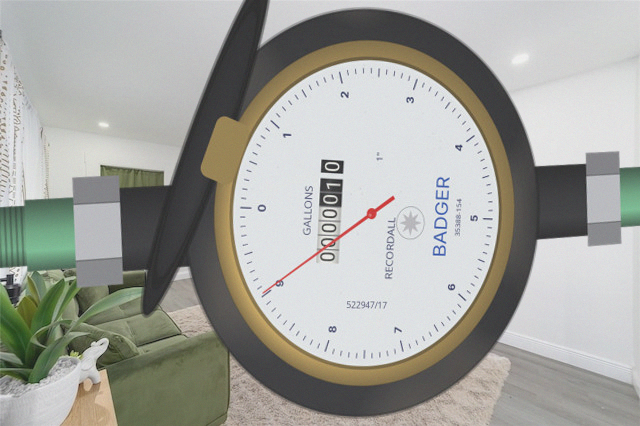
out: 9.0 gal
